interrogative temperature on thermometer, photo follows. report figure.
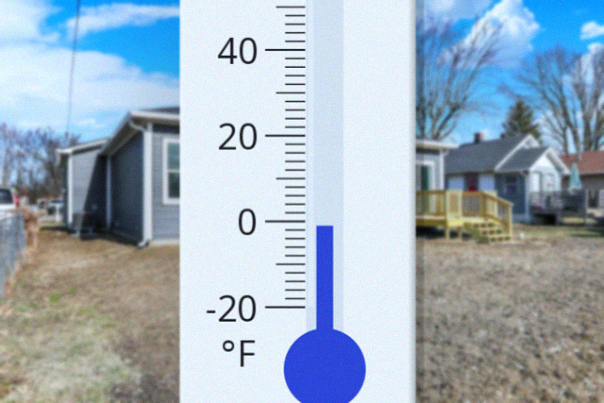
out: -1 °F
